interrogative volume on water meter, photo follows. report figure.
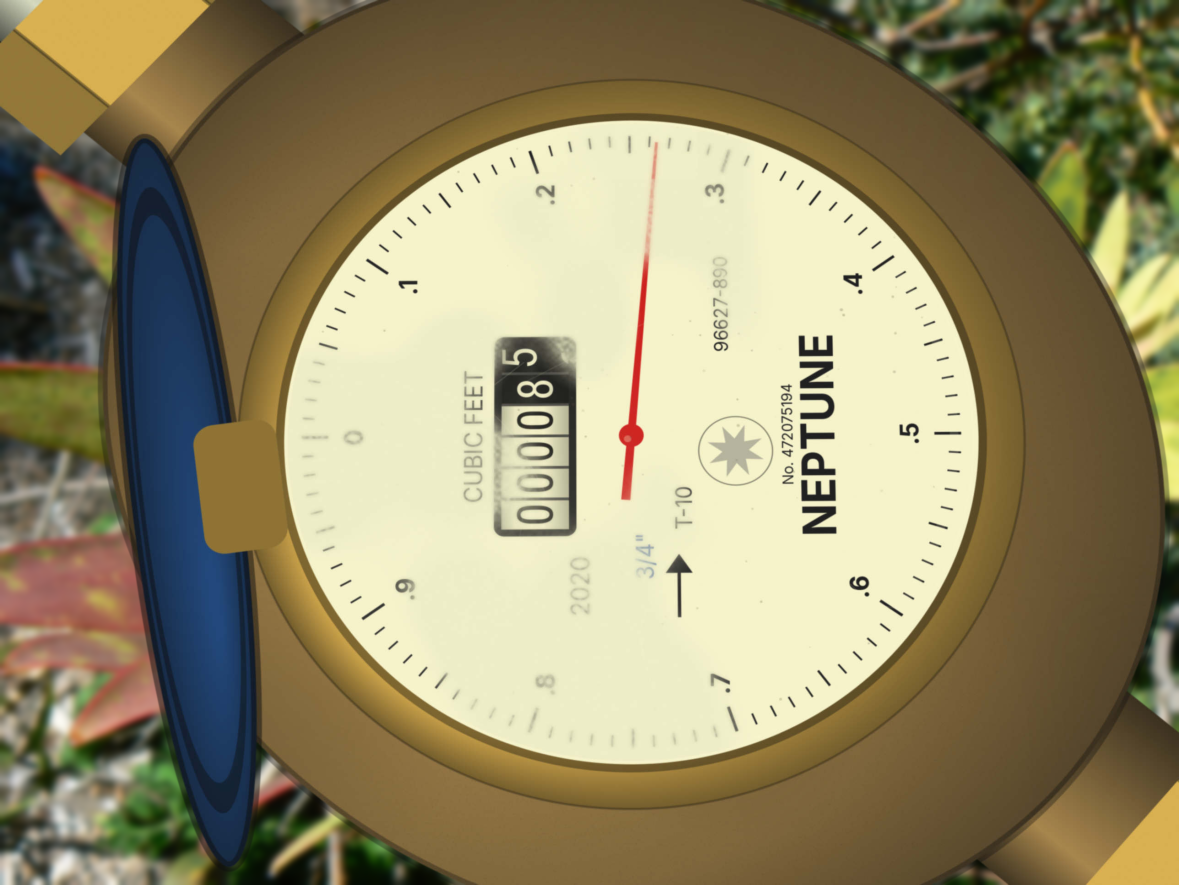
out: 85.26 ft³
